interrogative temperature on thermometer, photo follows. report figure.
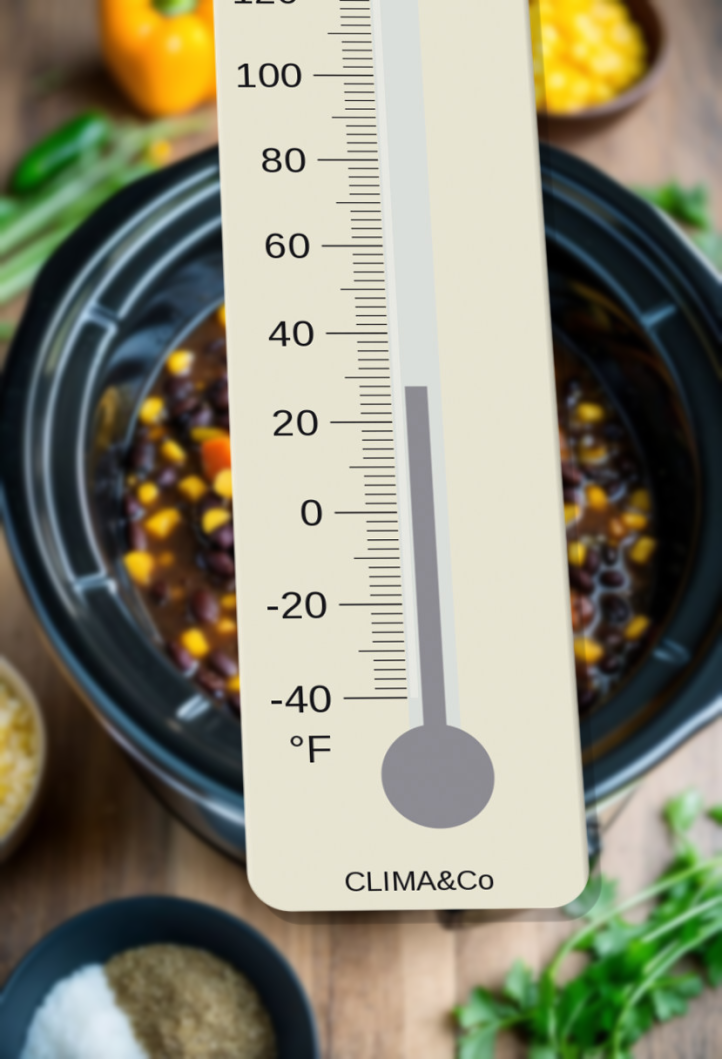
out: 28 °F
